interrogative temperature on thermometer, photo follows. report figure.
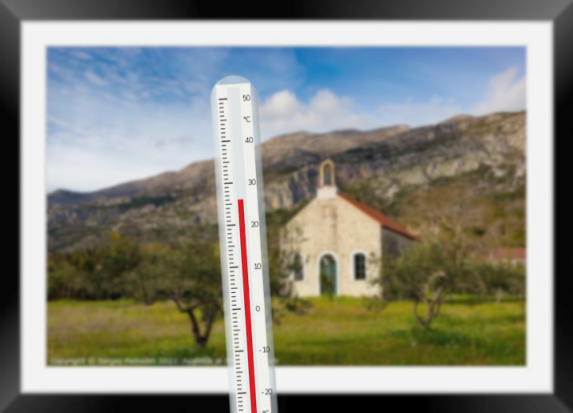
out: 26 °C
